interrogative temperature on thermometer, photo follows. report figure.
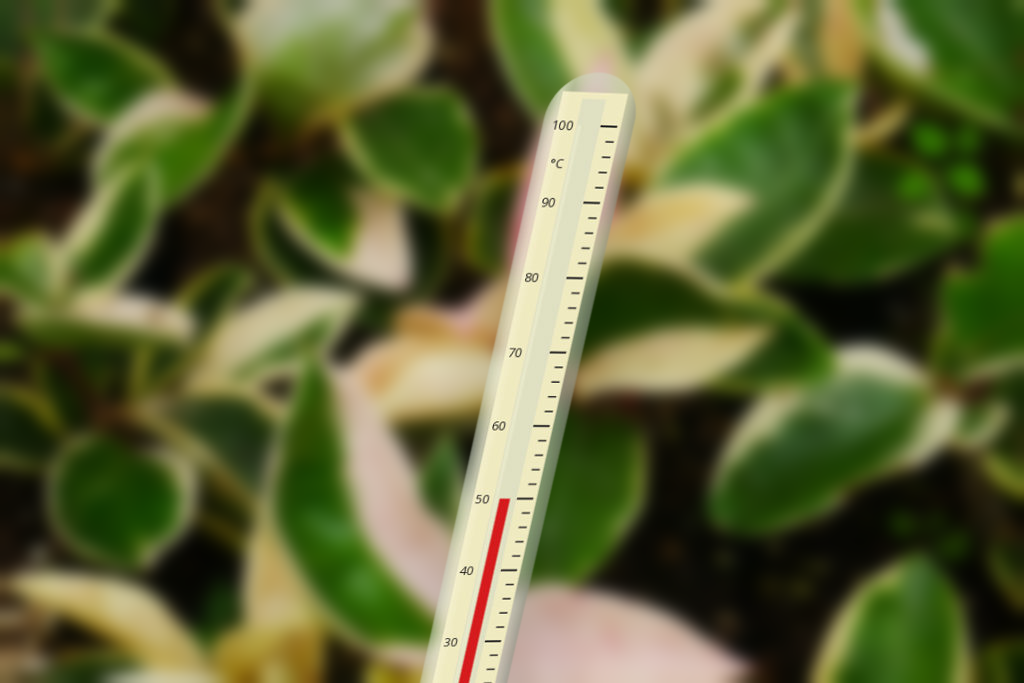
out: 50 °C
